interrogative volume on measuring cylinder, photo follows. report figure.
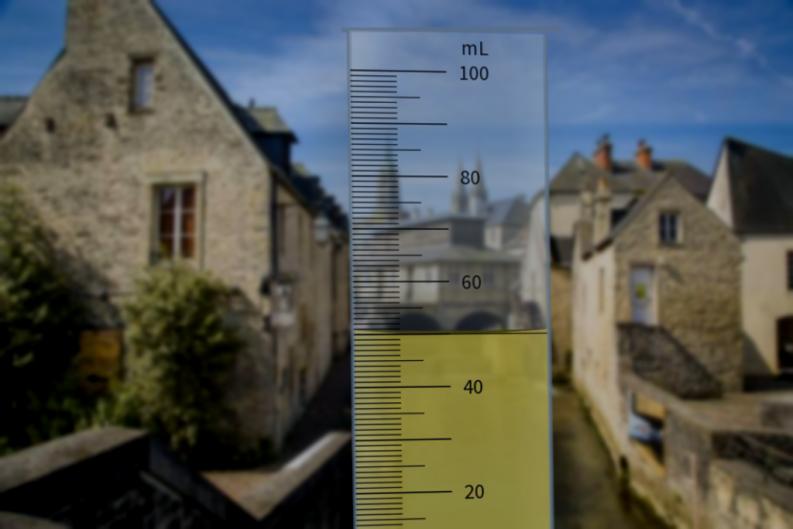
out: 50 mL
